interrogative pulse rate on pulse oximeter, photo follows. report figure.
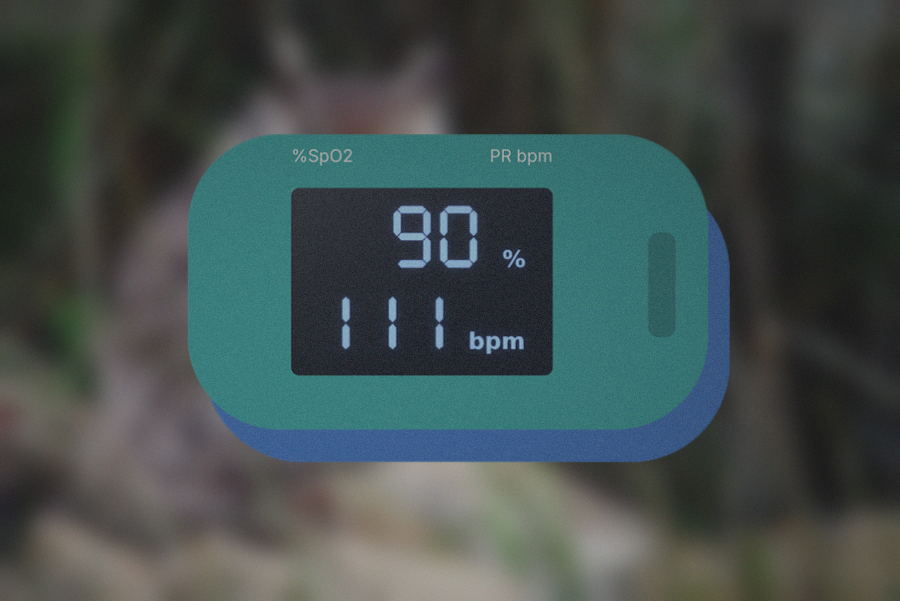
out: 111 bpm
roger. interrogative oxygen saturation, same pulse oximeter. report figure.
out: 90 %
